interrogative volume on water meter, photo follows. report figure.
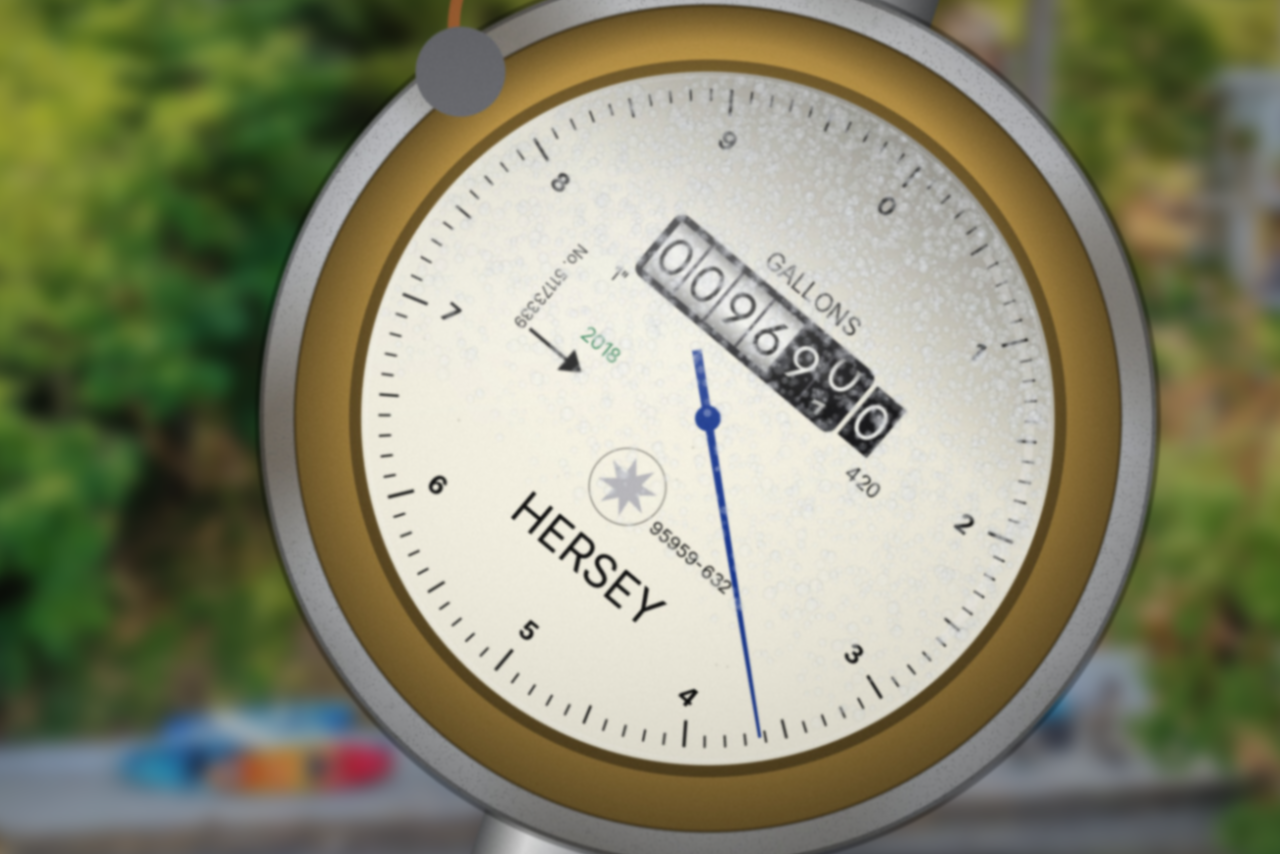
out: 96903.6 gal
